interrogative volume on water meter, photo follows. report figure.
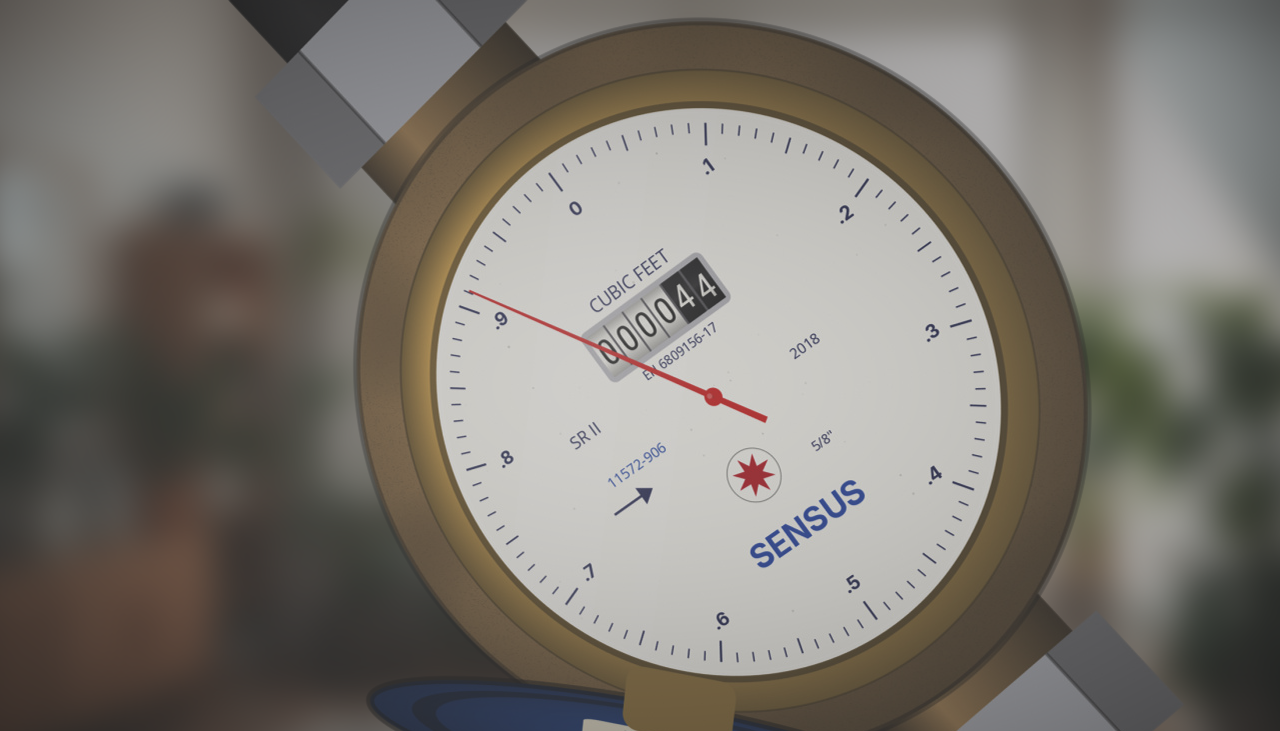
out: 43.91 ft³
